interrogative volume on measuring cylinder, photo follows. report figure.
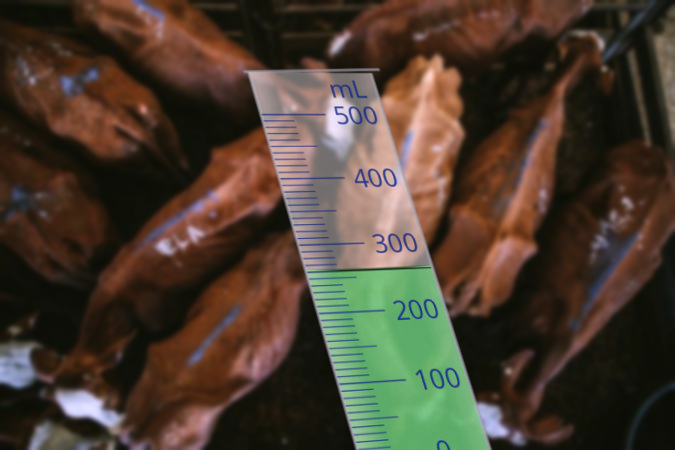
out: 260 mL
